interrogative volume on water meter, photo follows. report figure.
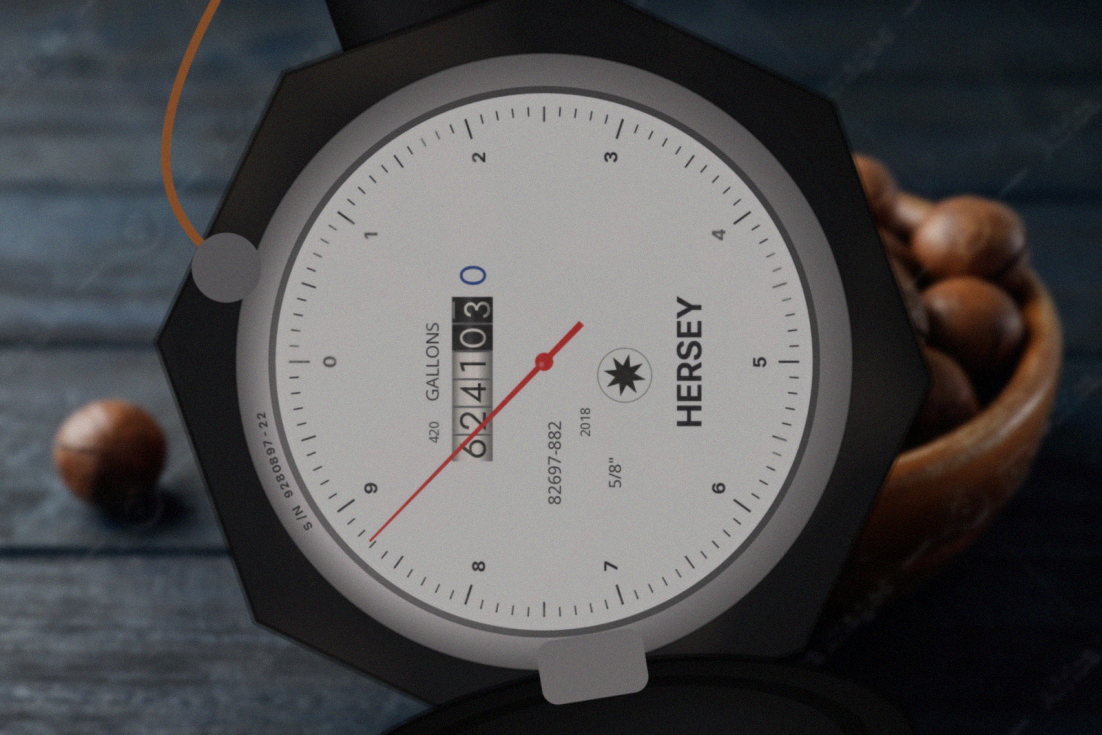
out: 6241028.7 gal
